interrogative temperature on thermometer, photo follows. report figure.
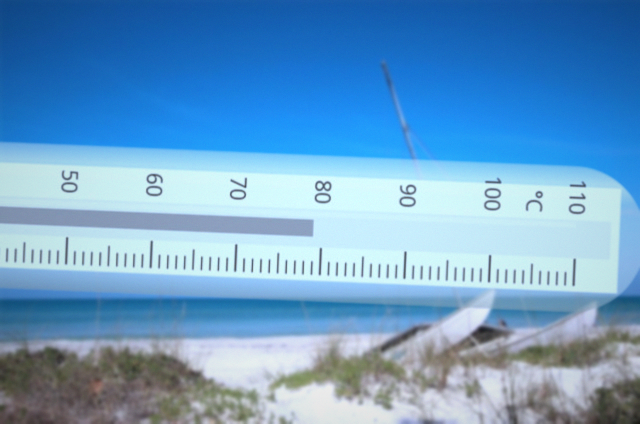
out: 79 °C
